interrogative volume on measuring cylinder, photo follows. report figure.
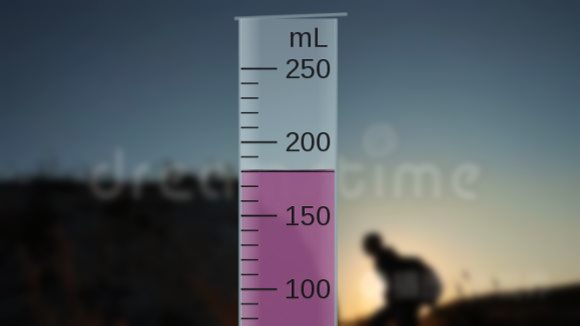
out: 180 mL
